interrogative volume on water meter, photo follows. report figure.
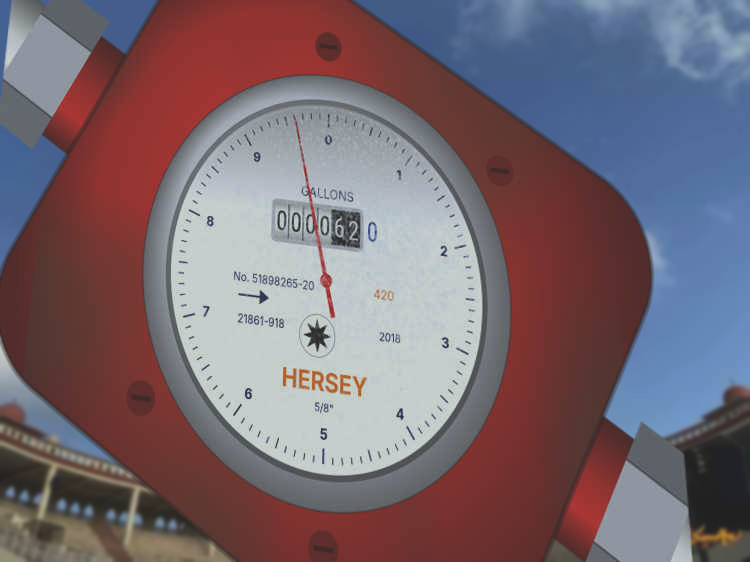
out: 619.6 gal
